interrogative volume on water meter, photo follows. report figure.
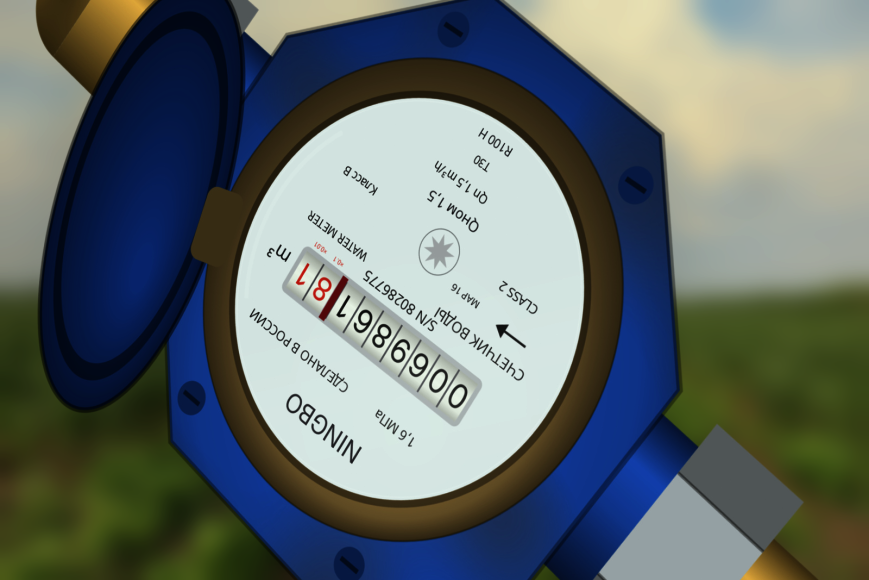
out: 69861.81 m³
